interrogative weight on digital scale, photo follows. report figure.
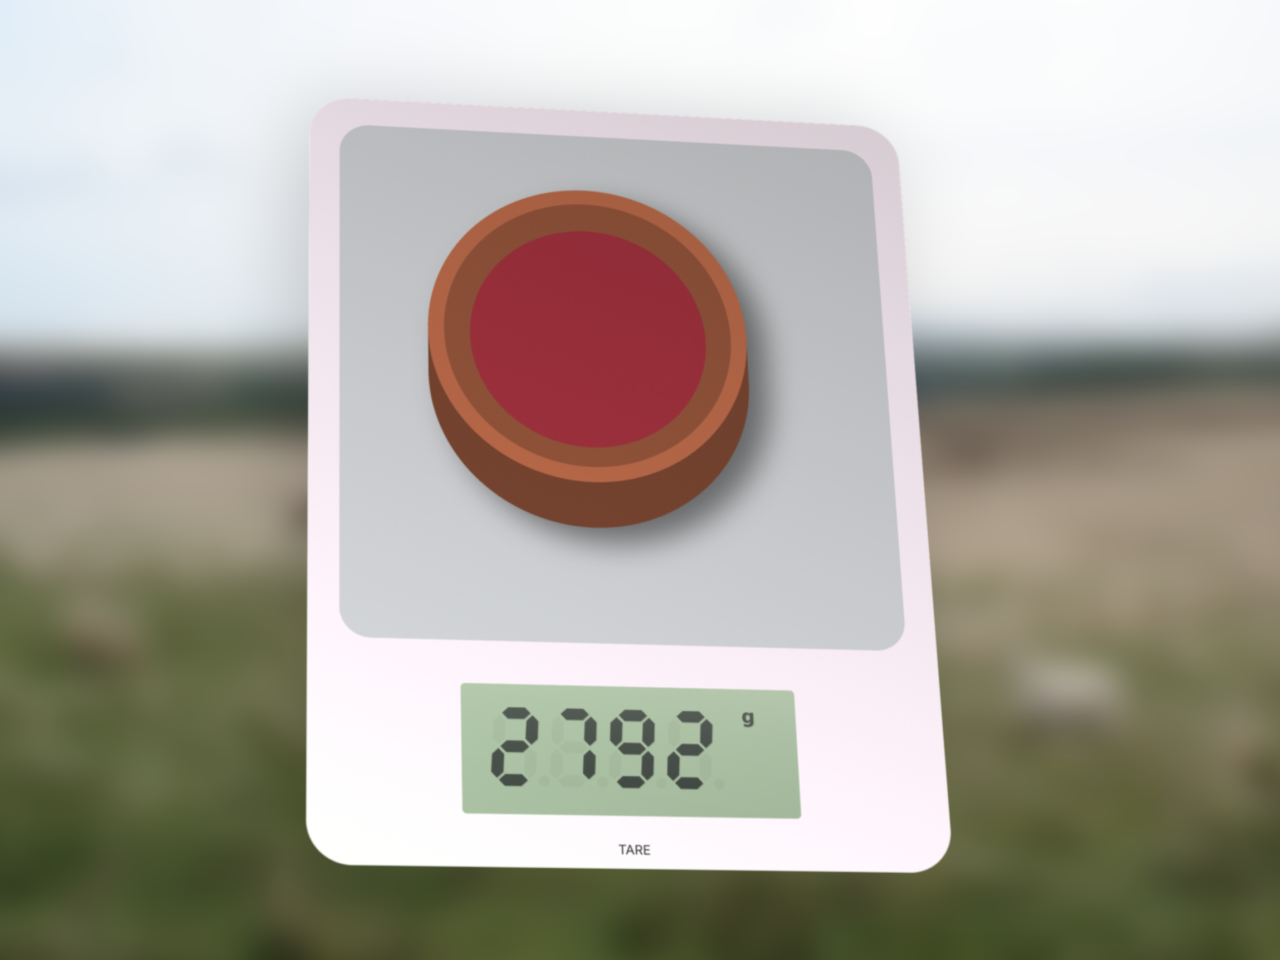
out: 2792 g
